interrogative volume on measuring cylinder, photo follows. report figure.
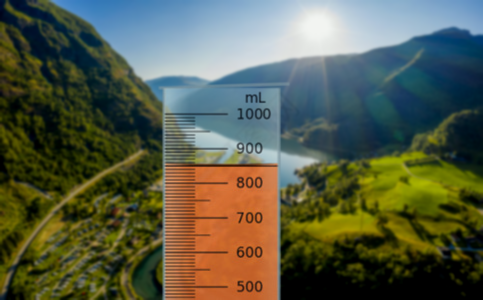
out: 850 mL
